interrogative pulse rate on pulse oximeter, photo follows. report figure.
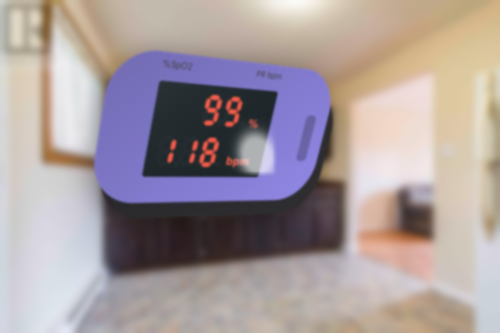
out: 118 bpm
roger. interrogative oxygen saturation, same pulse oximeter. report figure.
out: 99 %
